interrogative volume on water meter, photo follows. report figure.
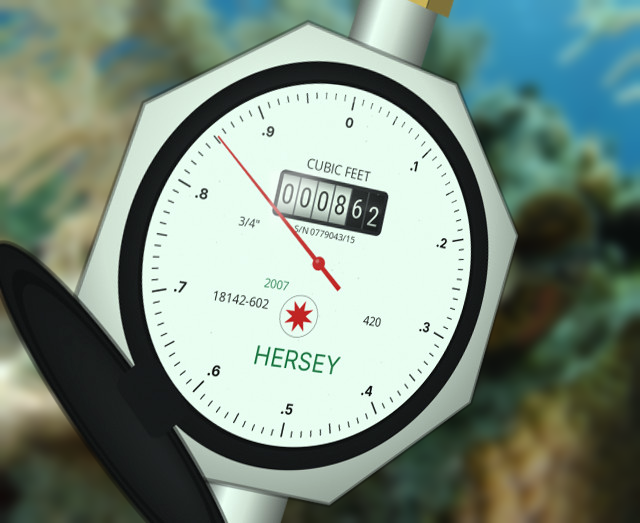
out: 861.85 ft³
